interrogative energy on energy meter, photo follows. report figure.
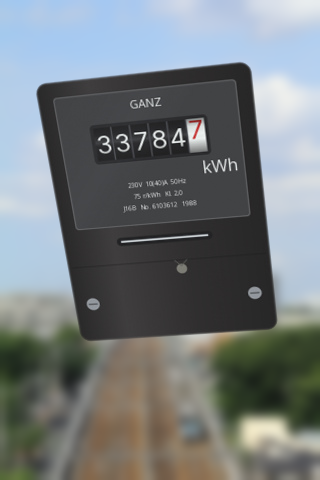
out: 33784.7 kWh
